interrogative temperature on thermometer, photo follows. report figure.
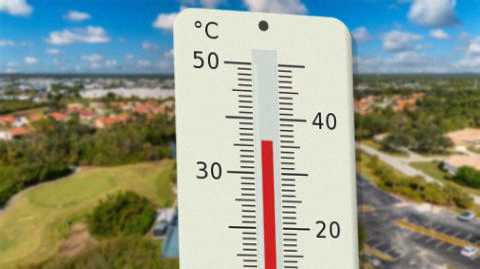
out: 36 °C
